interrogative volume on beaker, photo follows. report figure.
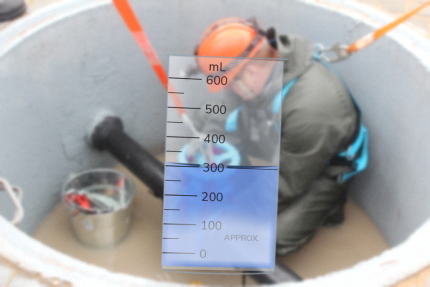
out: 300 mL
